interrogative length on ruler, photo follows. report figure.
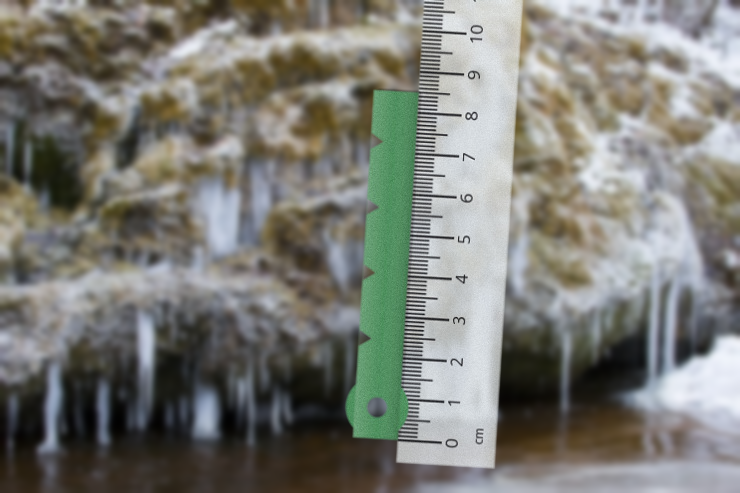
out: 8.5 cm
